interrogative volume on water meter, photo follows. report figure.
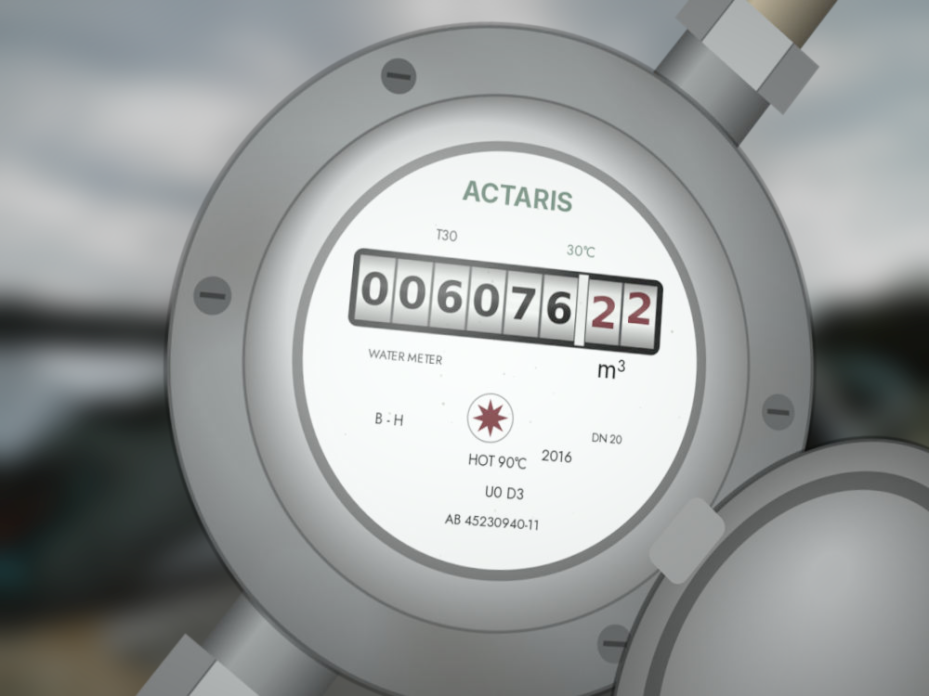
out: 6076.22 m³
